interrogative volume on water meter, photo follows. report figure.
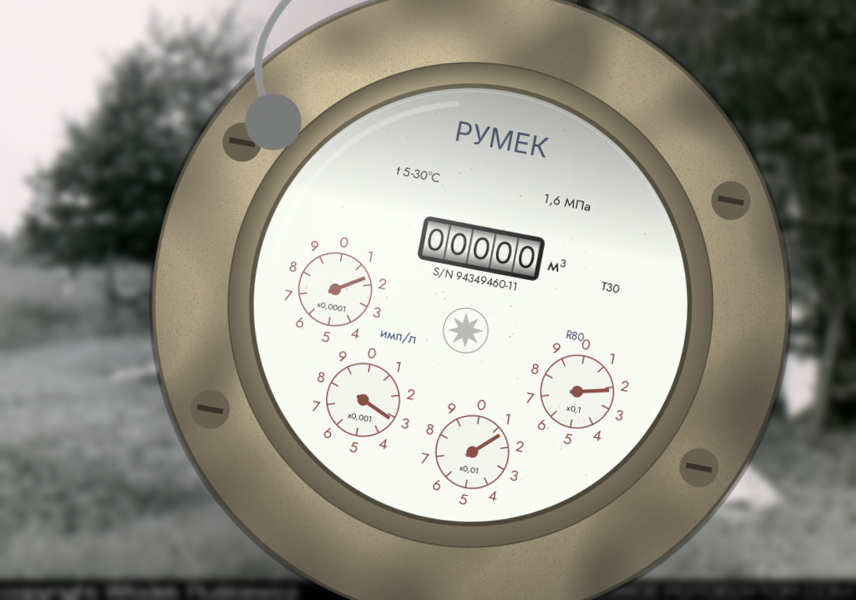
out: 0.2131 m³
